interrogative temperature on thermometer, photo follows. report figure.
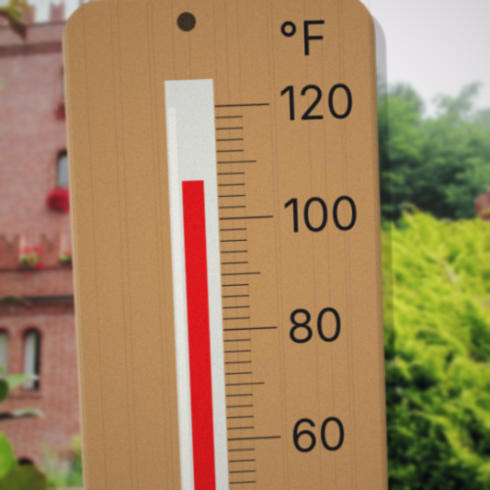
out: 107 °F
